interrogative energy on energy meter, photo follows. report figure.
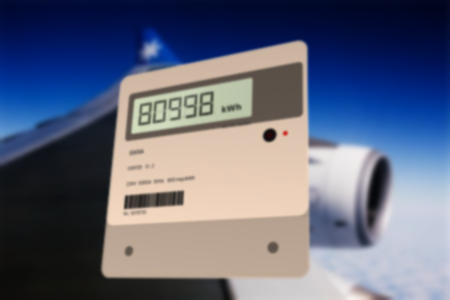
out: 80998 kWh
